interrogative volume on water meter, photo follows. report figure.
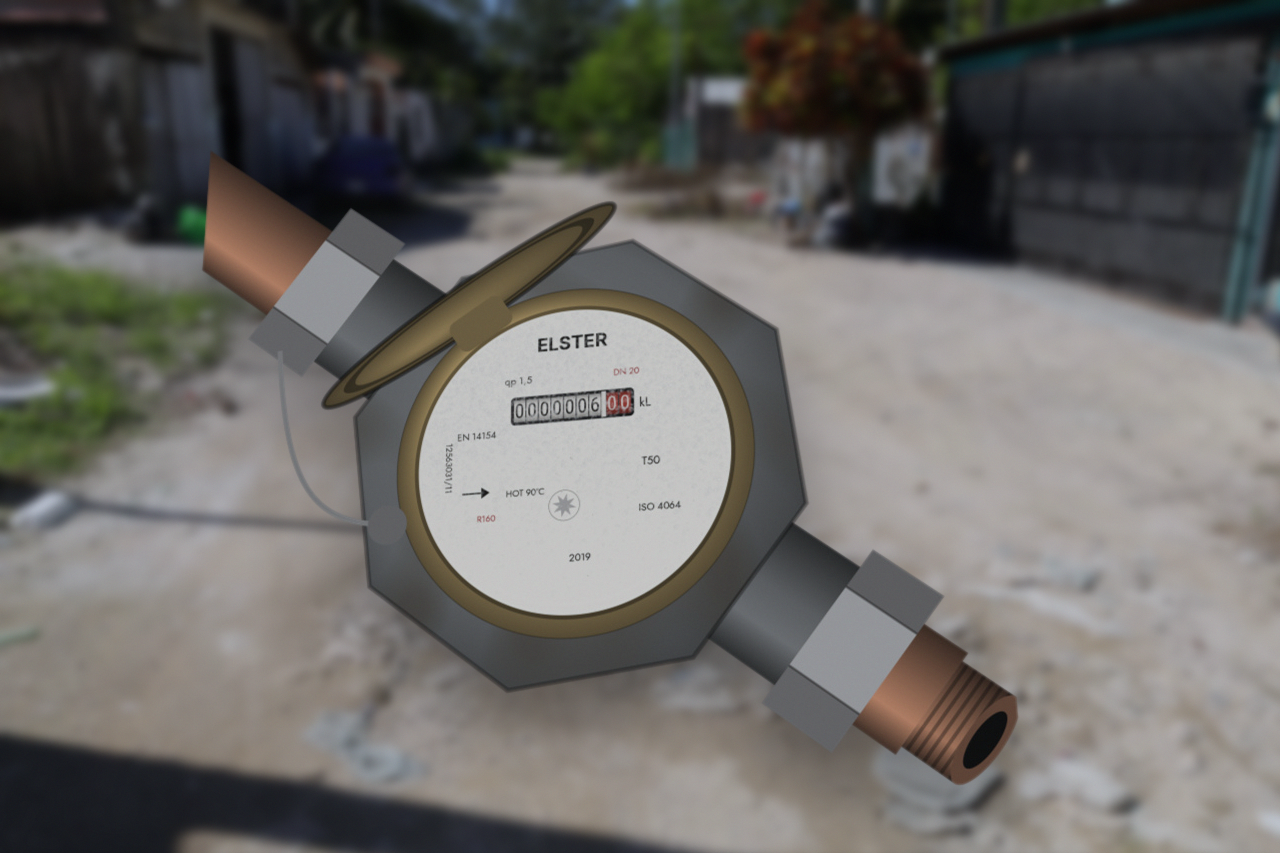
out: 6.00 kL
